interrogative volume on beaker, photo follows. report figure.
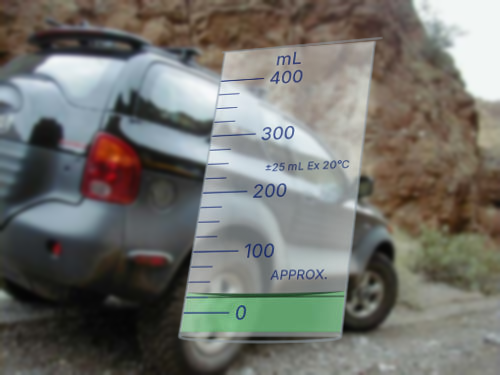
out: 25 mL
